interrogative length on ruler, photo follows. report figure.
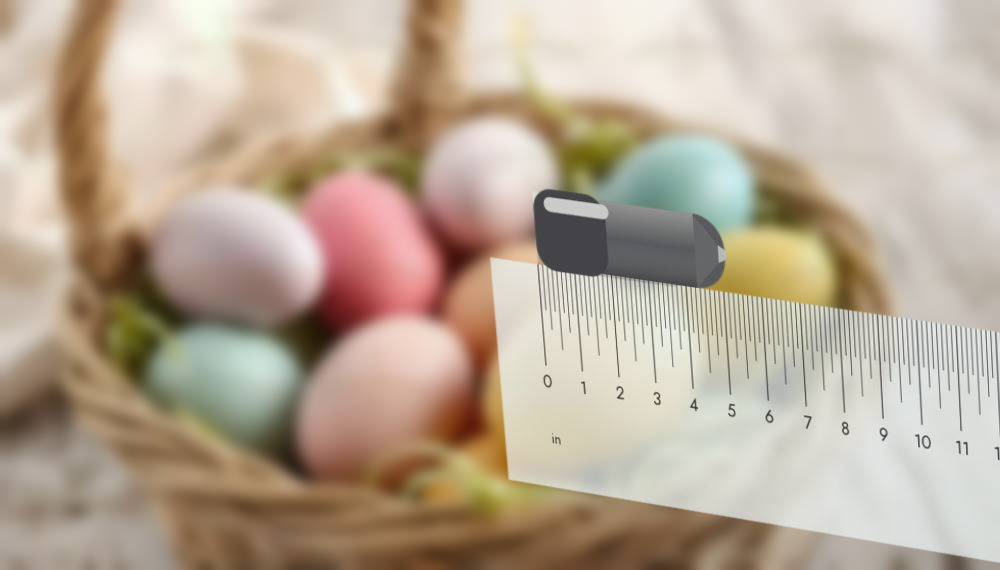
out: 5.125 in
